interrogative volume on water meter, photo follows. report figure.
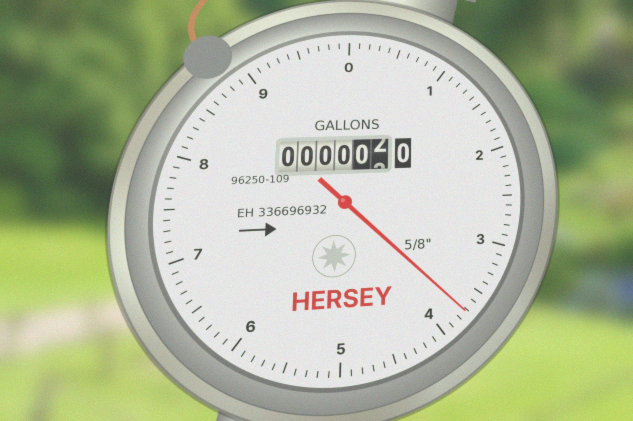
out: 23.7 gal
